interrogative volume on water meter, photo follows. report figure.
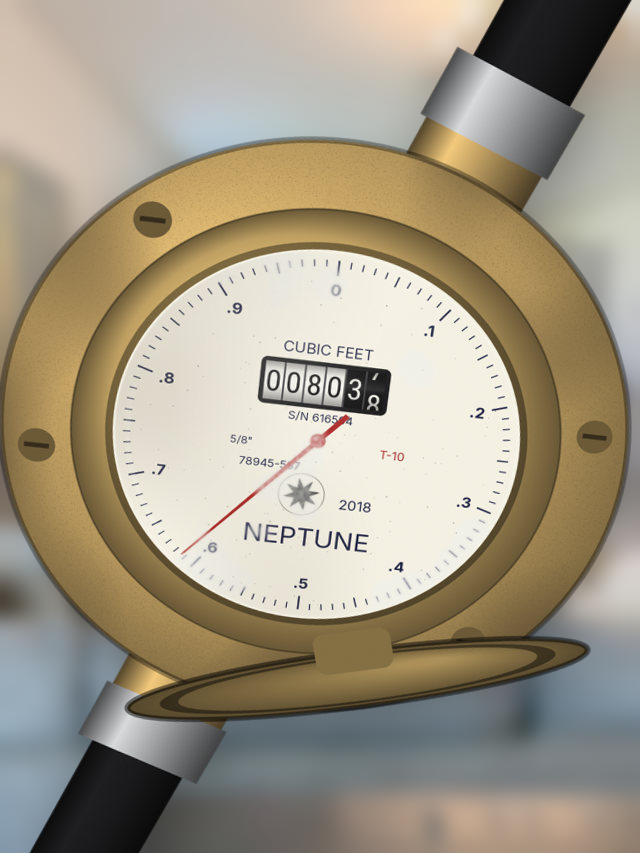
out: 8037.61 ft³
